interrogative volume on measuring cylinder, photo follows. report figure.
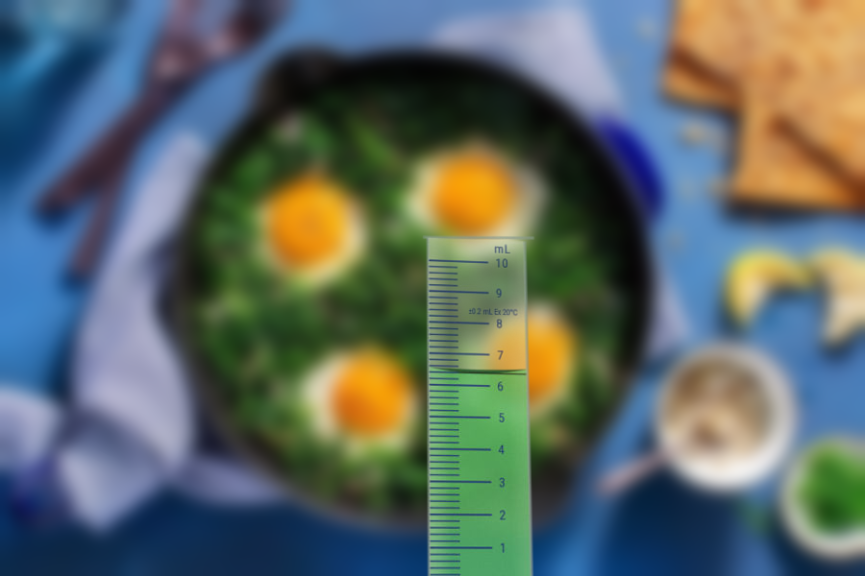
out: 6.4 mL
